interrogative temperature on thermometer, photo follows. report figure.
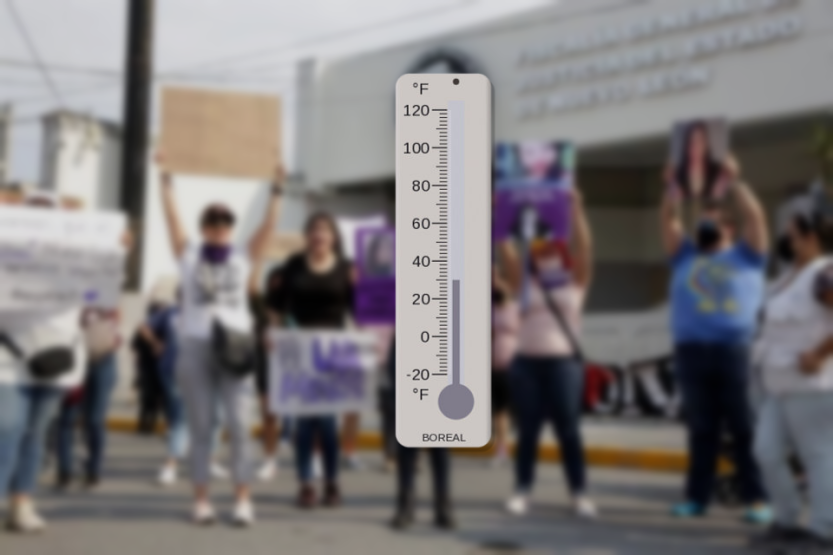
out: 30 °F
